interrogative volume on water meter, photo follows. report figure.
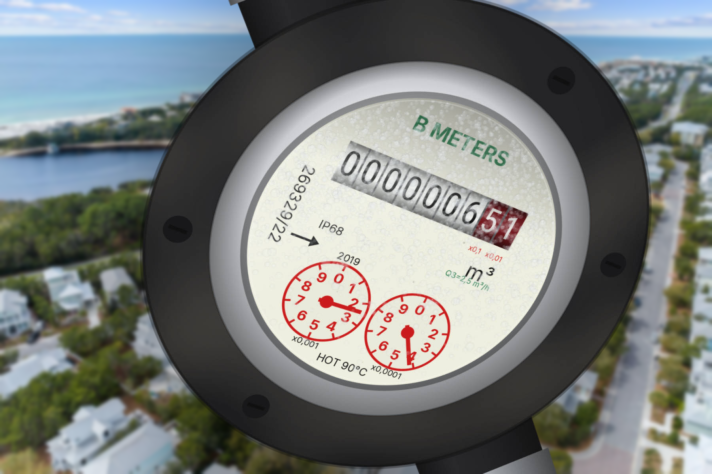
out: 6.5124 m³
